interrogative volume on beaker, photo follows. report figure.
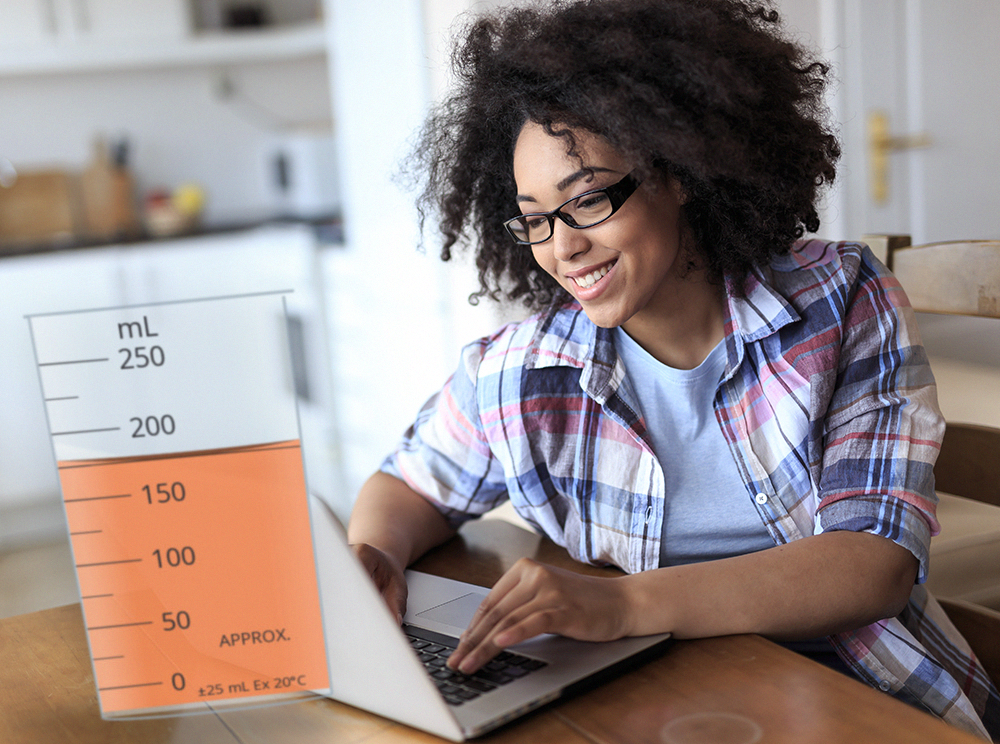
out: 175 mL
